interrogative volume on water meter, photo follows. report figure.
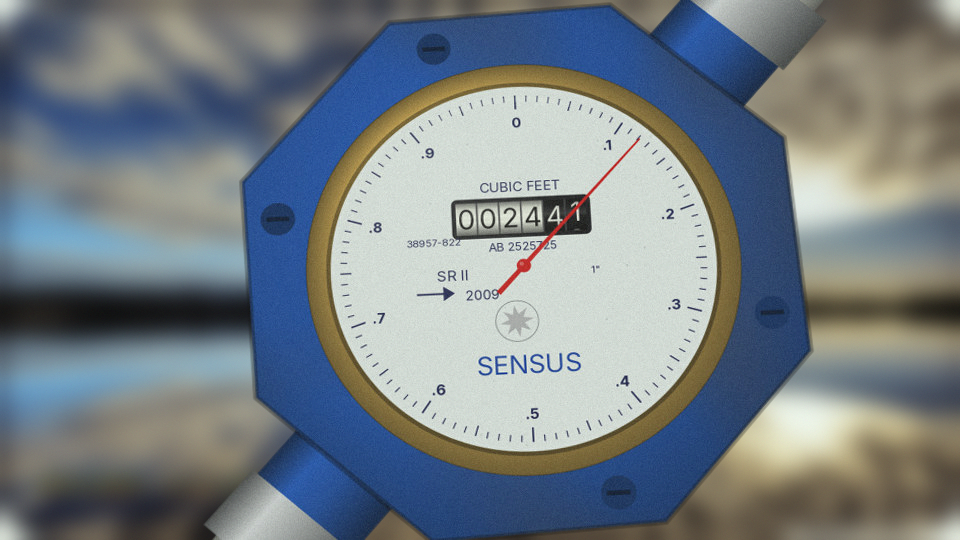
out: 2441.12 ft³
